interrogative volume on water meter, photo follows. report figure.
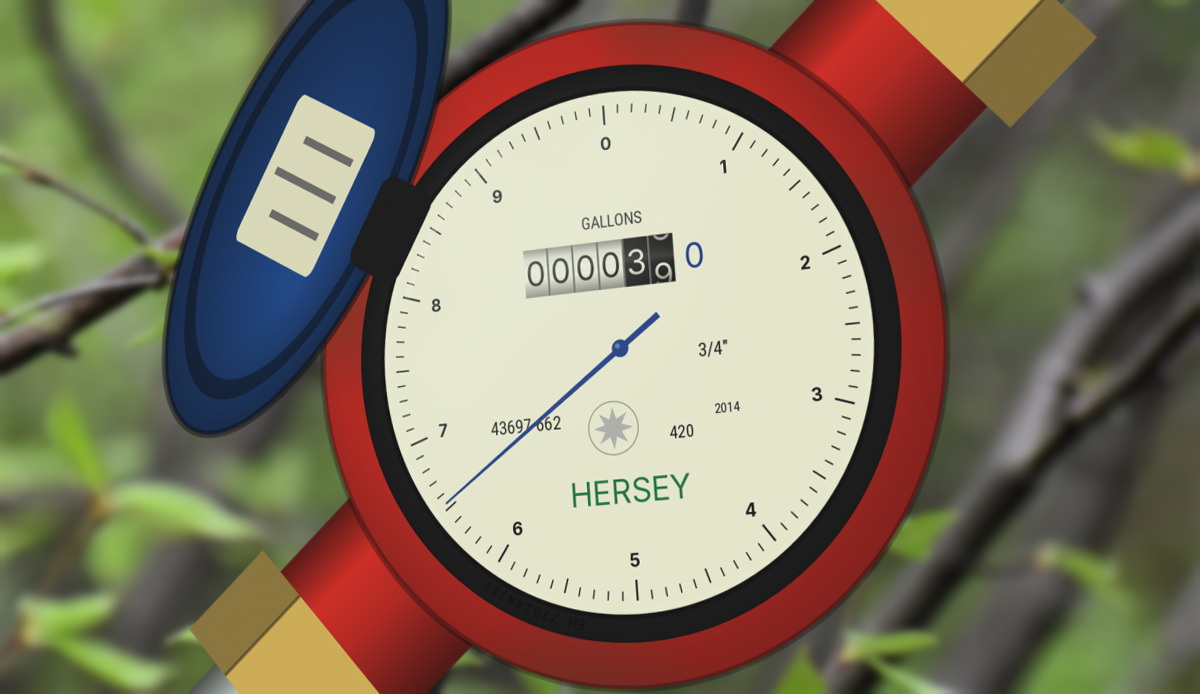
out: 386.5 gal
